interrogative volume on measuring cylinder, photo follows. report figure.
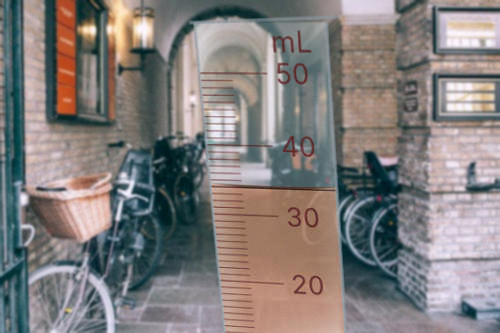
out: 34 mL
